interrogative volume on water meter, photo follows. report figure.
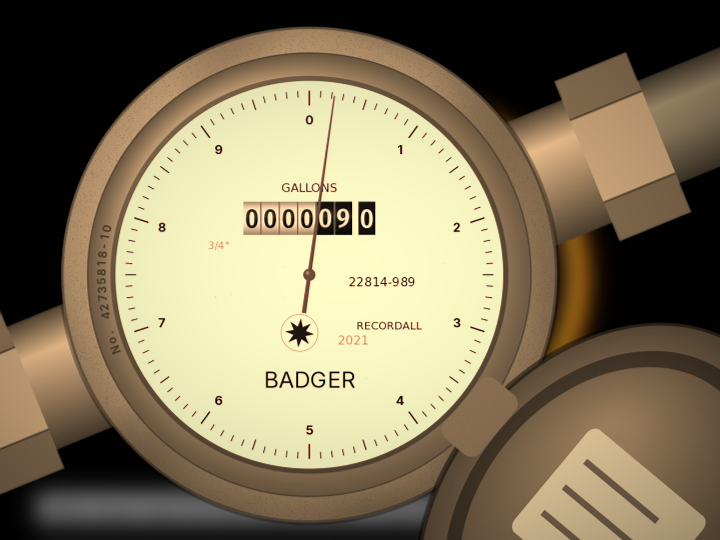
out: 90.2 gal
